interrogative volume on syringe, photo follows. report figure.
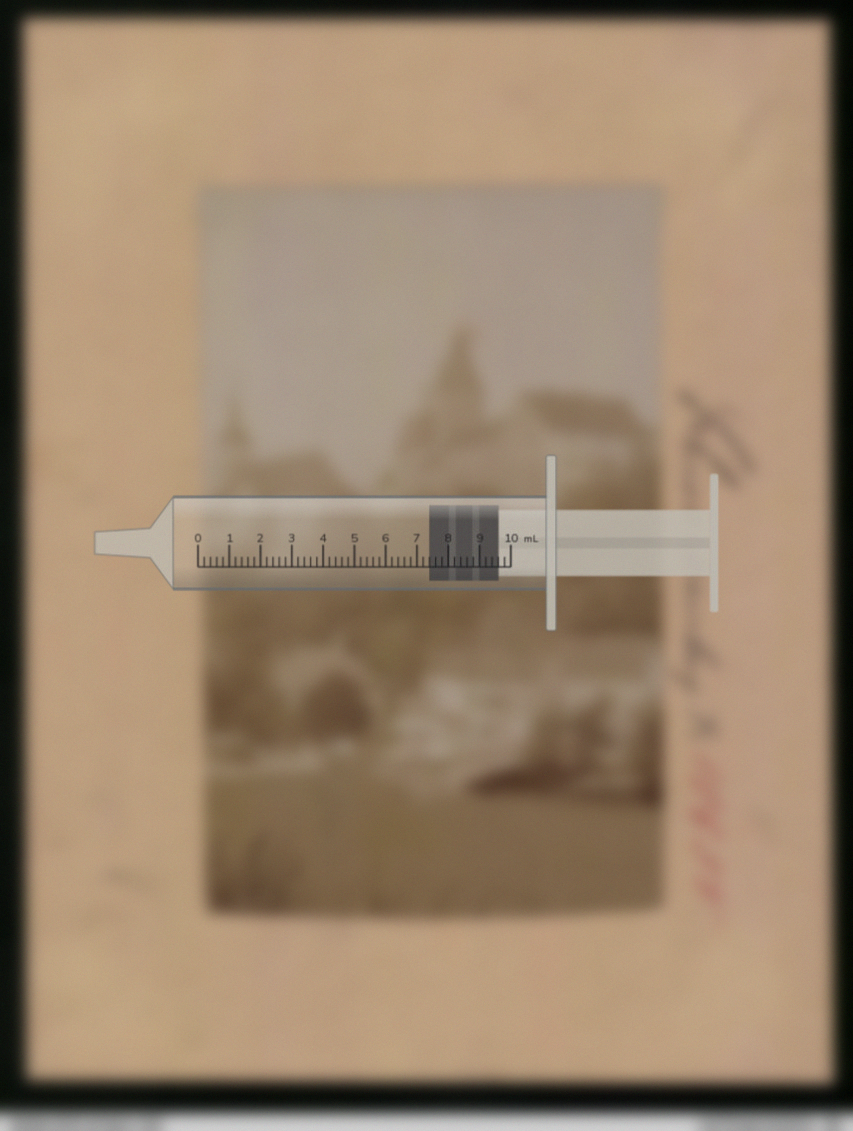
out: 7.4 mL
